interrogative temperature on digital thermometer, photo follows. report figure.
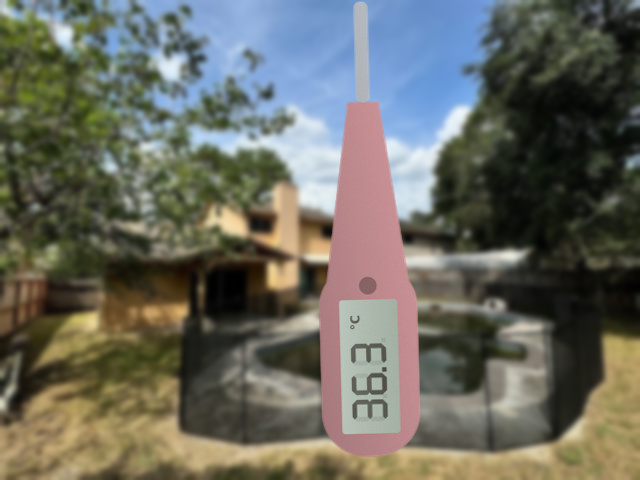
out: 36.3 °C
